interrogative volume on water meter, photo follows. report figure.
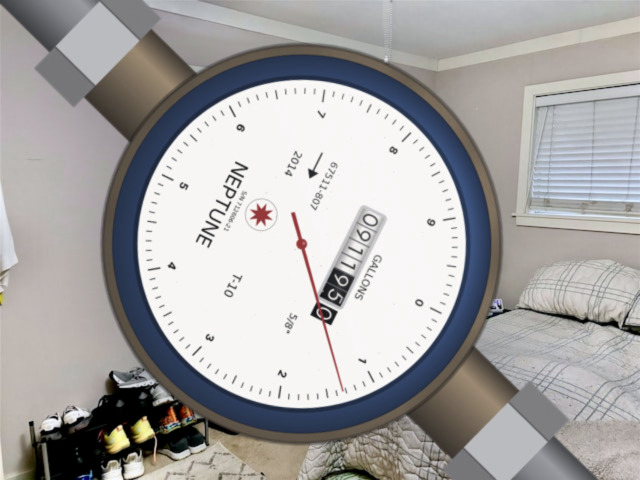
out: 911951.3 gal
